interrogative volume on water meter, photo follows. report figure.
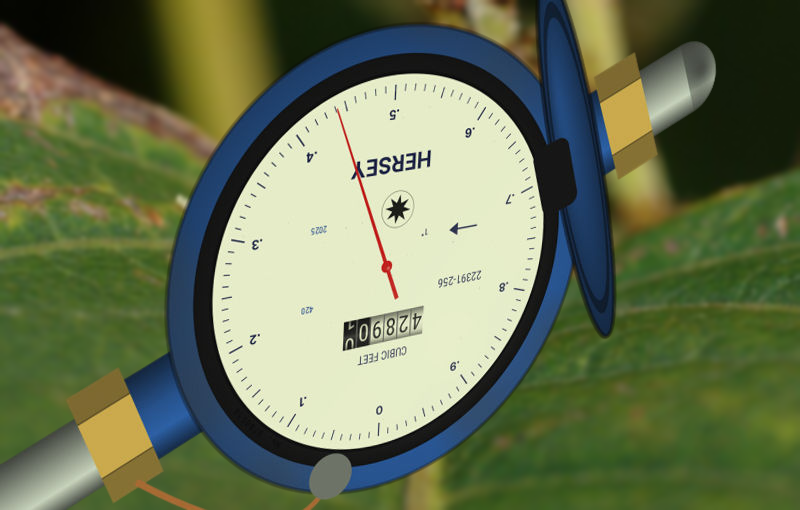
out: 428900.44 ft³
